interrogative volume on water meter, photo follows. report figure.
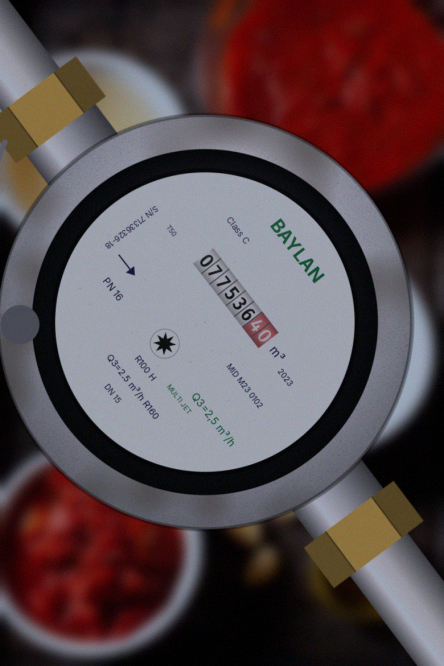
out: 77536.40 m³
